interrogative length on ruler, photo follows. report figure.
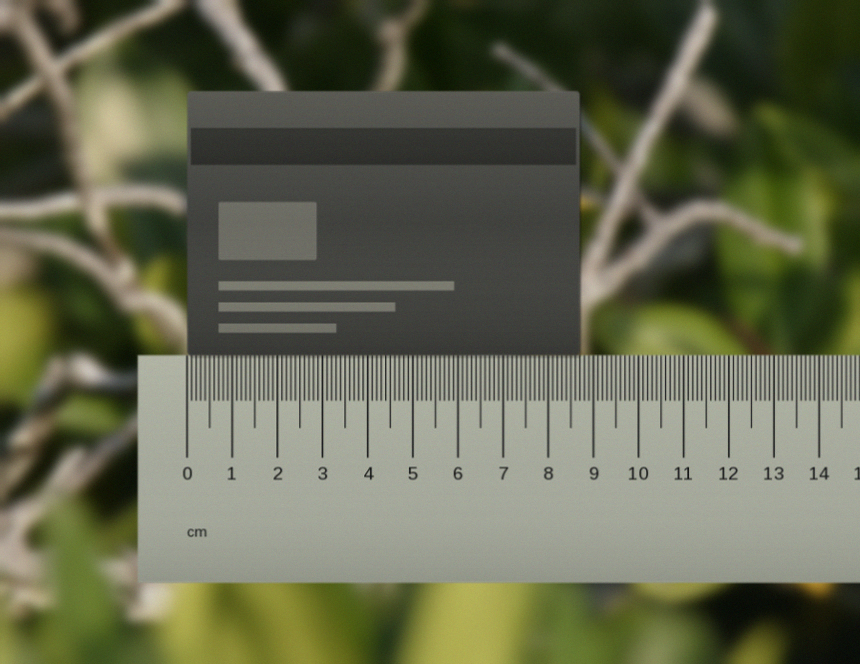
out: 8.7 cm
